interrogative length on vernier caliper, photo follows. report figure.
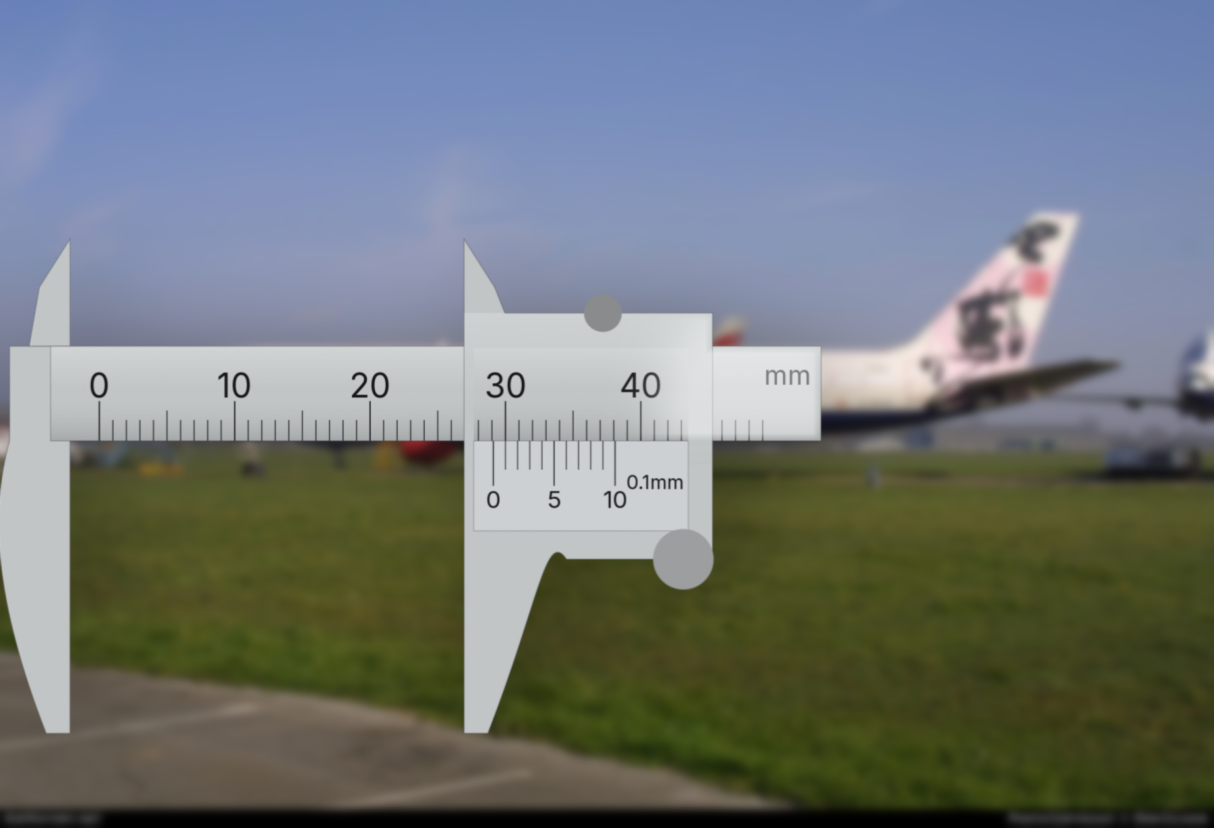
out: 29.1 mm
